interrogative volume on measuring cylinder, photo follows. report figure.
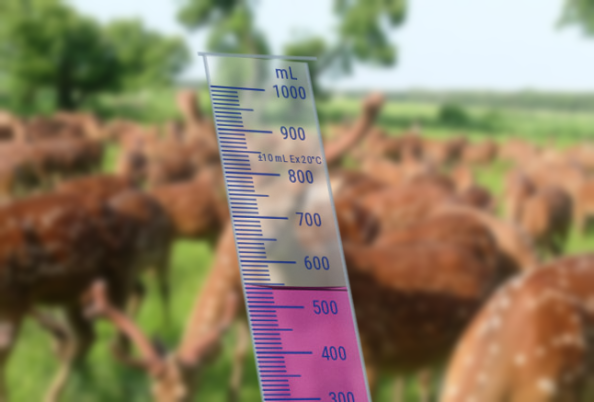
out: 540 mL
